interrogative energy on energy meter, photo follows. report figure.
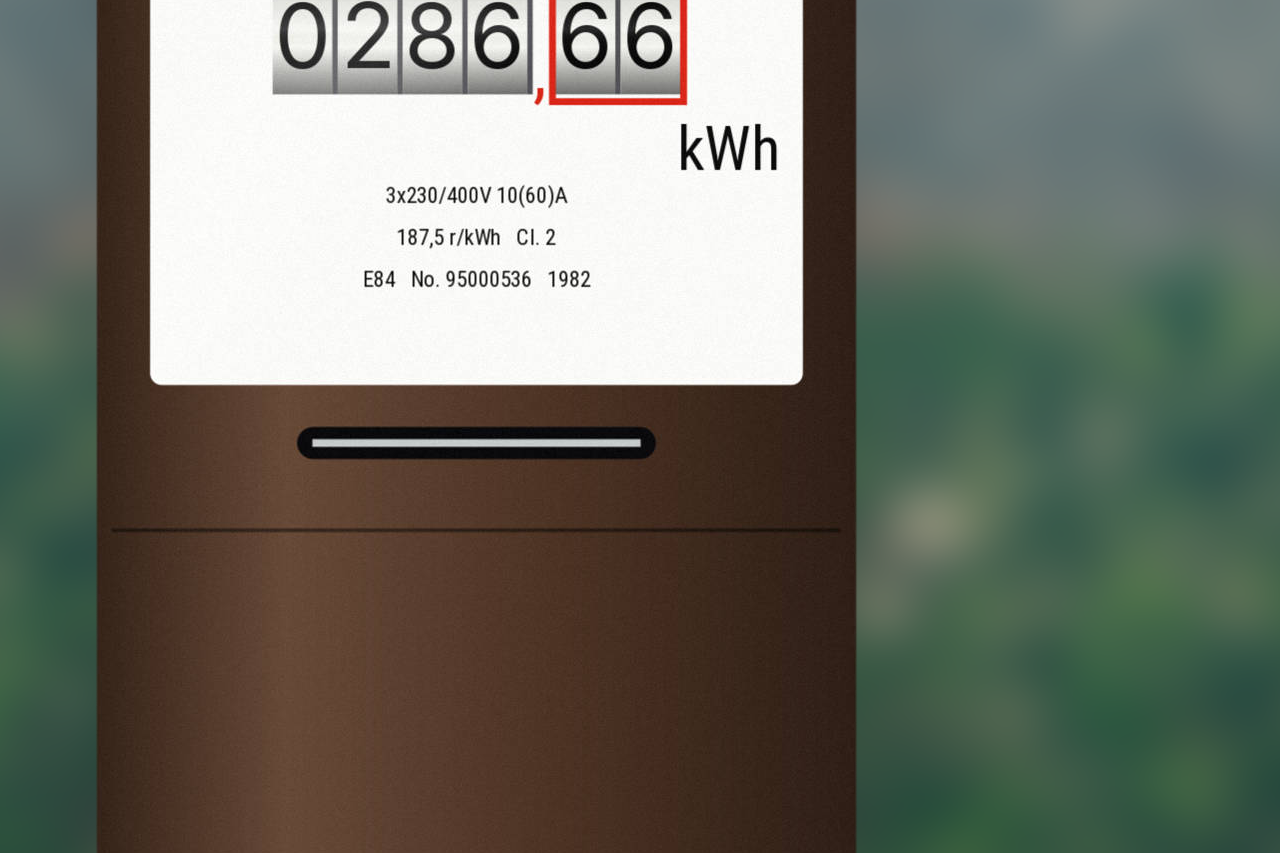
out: 286.66 kWh
